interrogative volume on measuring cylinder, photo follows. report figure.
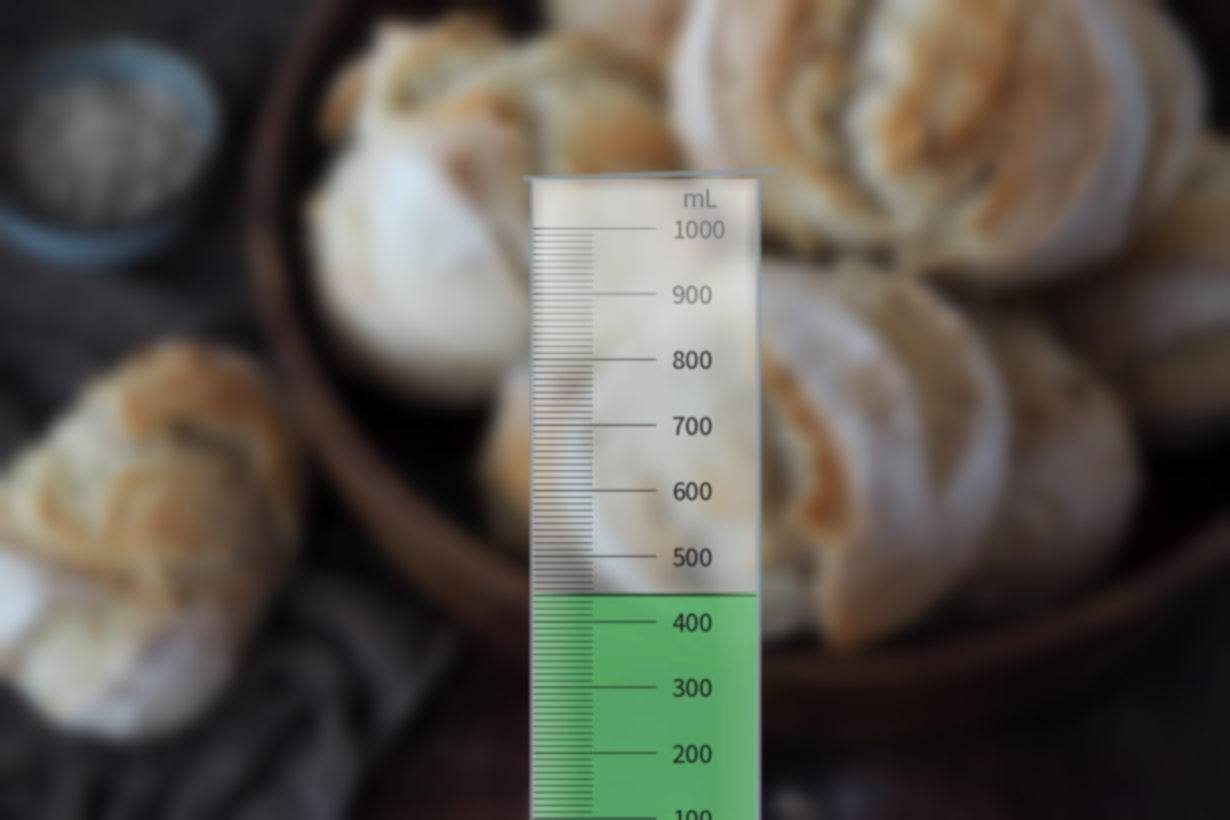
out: 440 mL
